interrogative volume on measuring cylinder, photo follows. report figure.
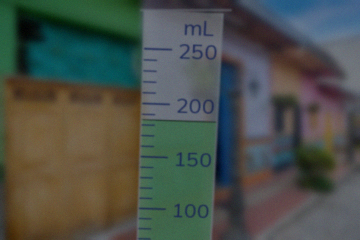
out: 185 mL
